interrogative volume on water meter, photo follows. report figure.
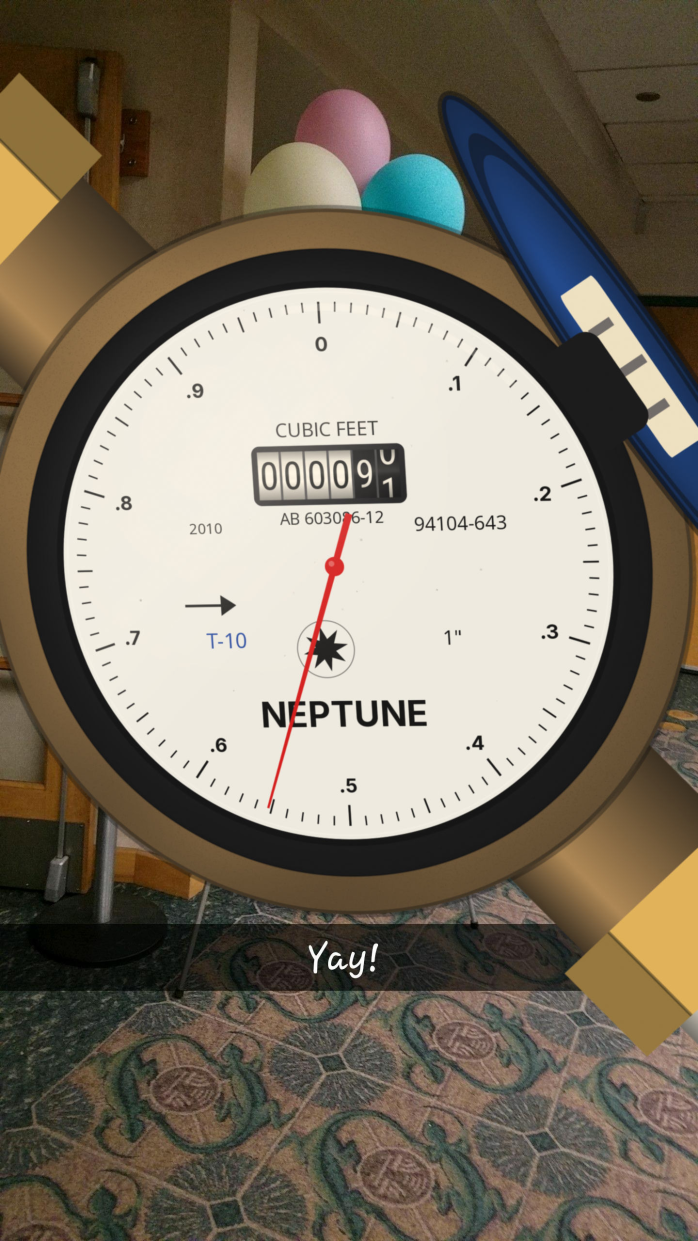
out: 90.55 ft³
